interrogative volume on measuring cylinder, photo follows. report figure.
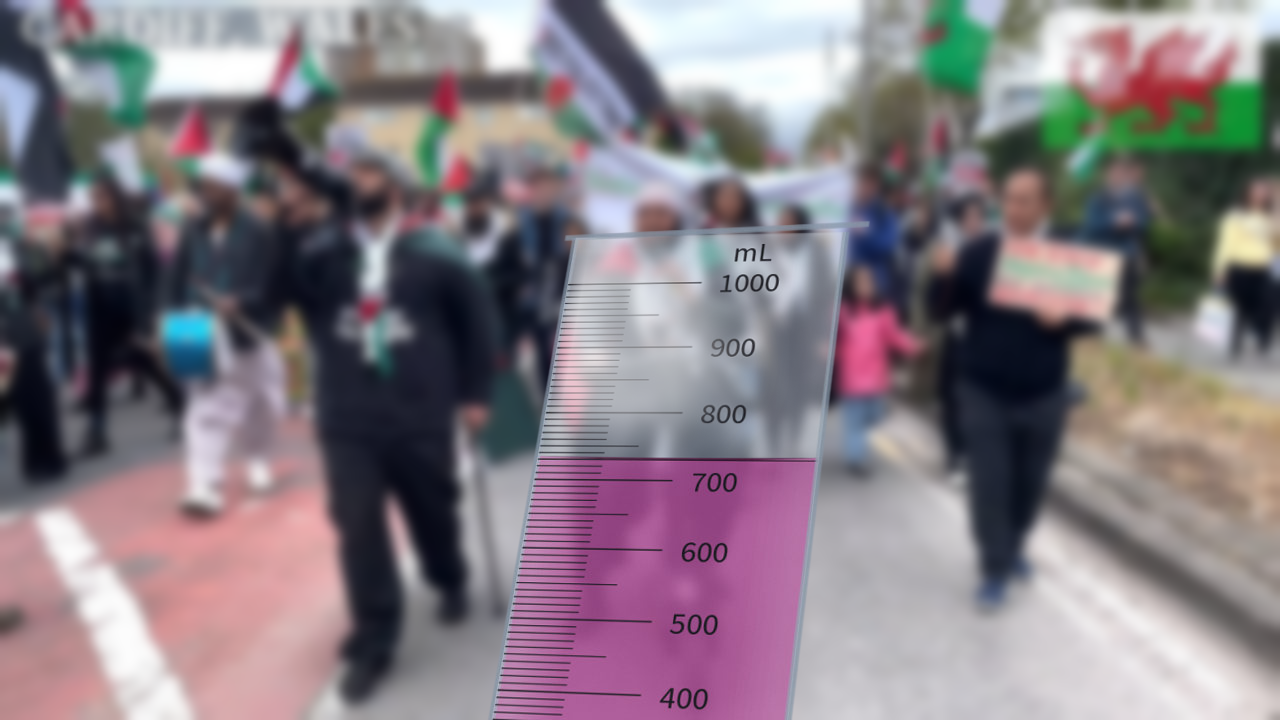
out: 730 mL
